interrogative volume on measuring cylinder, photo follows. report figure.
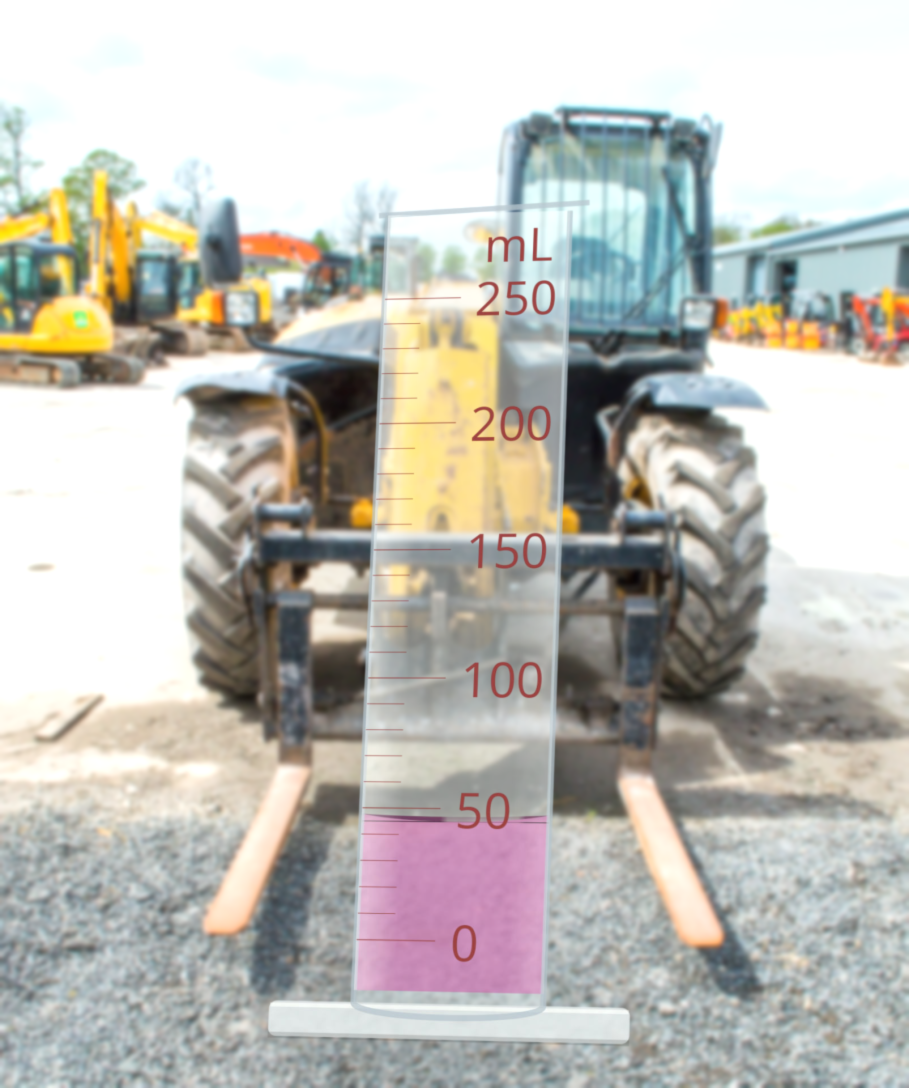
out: 45 mL
